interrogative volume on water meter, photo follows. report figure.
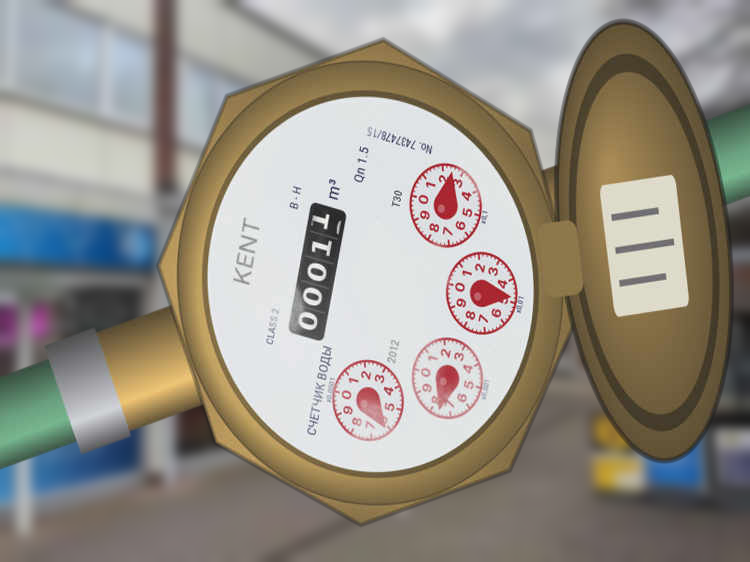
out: 11.2476 m³
